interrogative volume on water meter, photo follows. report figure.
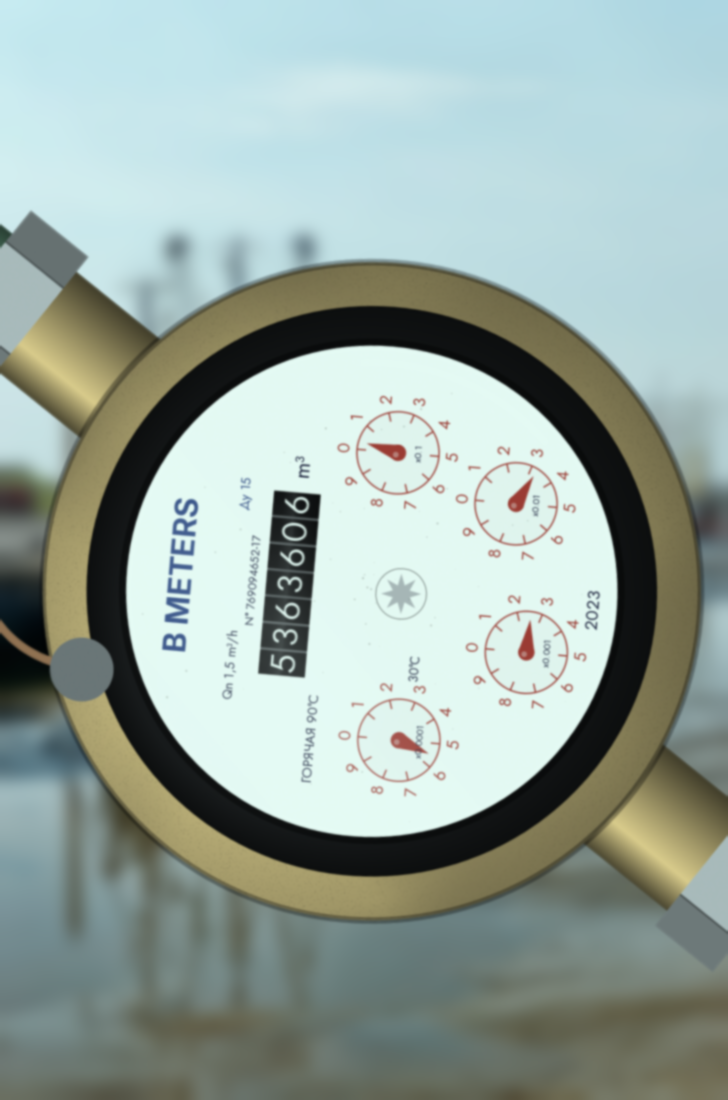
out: 5363606.0325 m³
